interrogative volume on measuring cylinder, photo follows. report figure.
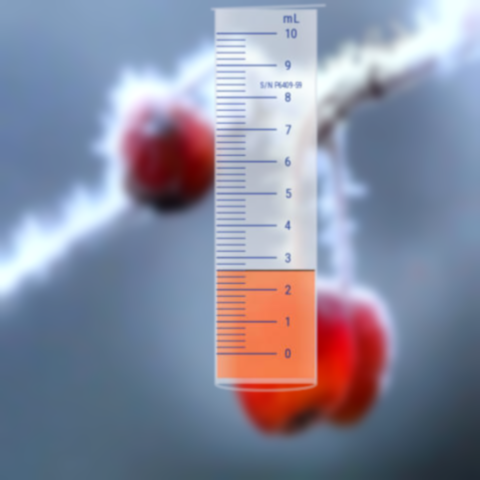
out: 2.6 mL
